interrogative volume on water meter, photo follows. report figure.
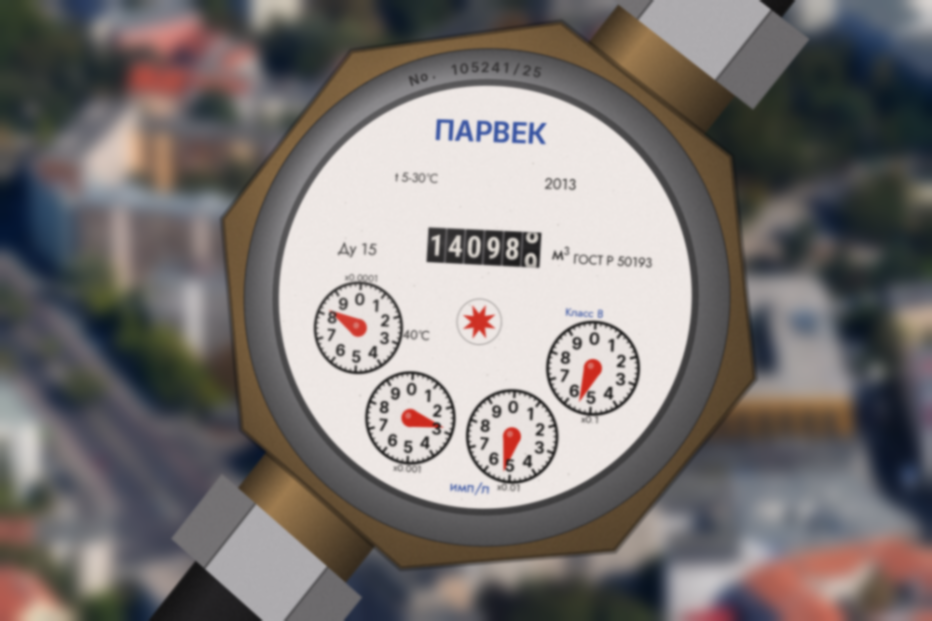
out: 140988.5528 m³
